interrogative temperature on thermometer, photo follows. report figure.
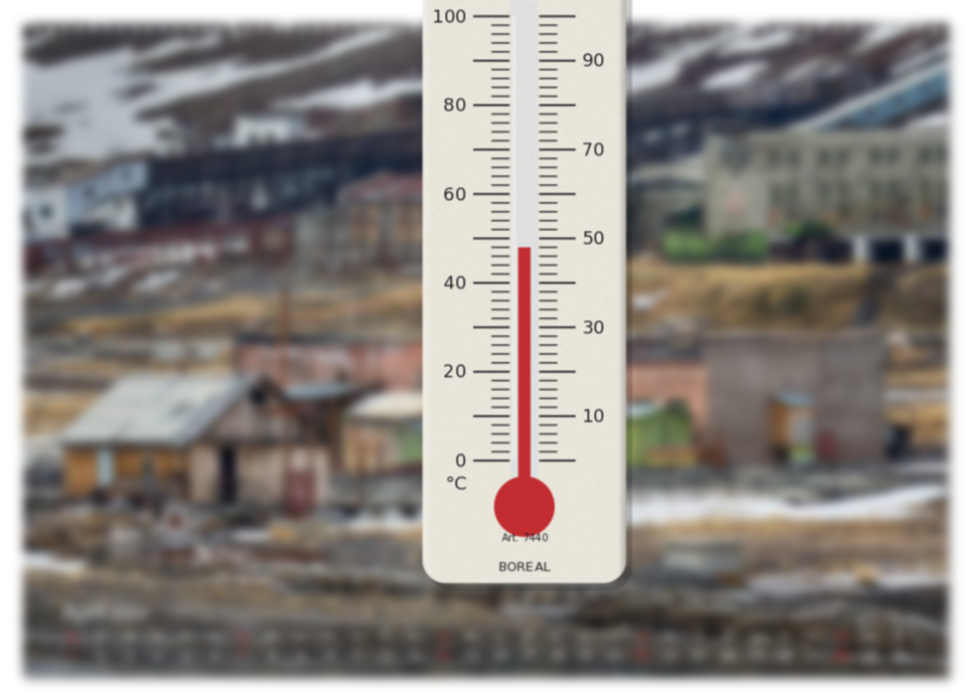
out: 48 °C
